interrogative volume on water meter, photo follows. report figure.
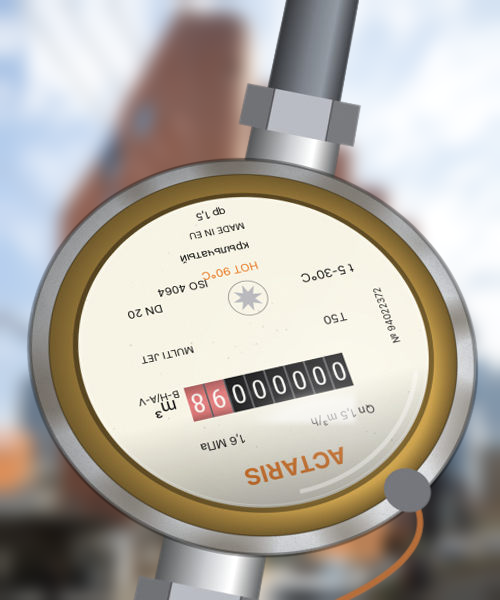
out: 0.98 m³
